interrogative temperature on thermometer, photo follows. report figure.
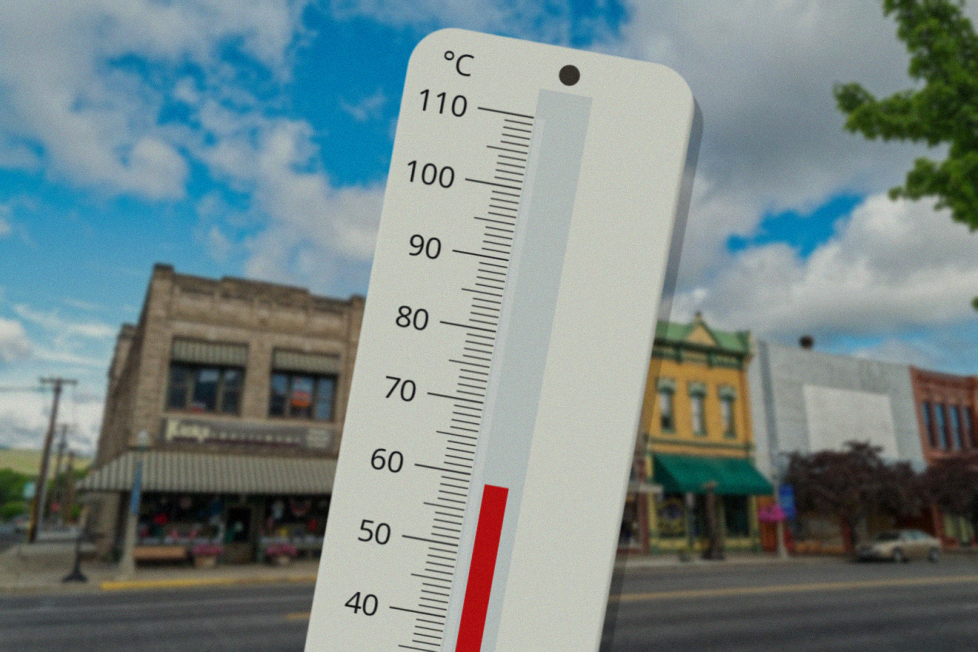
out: 59 °C
